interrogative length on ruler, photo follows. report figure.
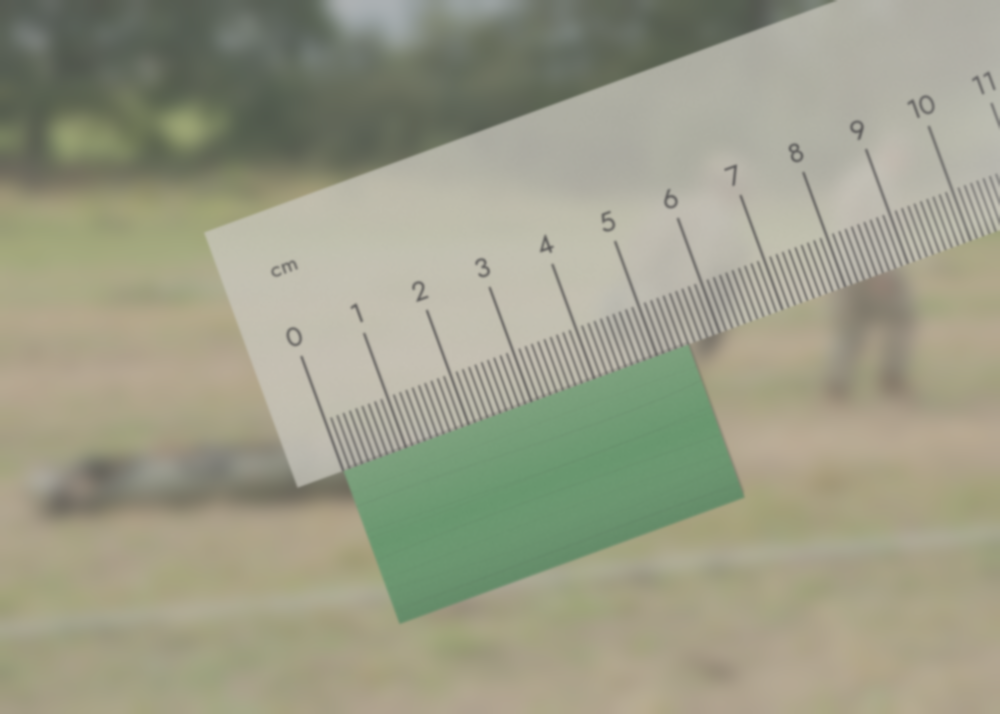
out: 5.5 cm
